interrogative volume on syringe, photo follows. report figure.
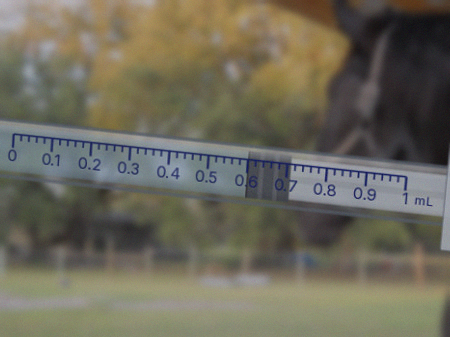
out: 0.6 mL
